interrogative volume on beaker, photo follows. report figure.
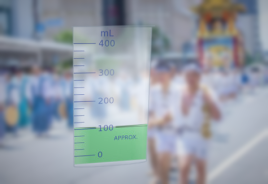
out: 100 mL
